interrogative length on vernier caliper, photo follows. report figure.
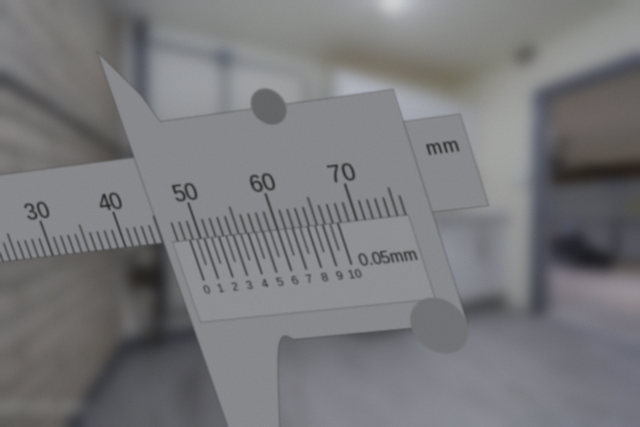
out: 48.6 mm
